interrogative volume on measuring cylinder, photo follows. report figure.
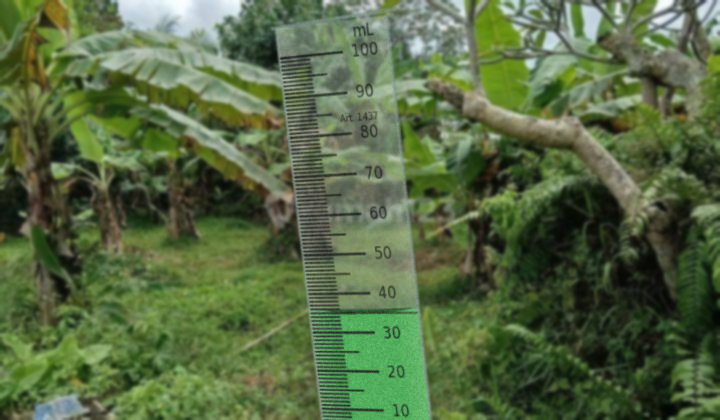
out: 35 mL
